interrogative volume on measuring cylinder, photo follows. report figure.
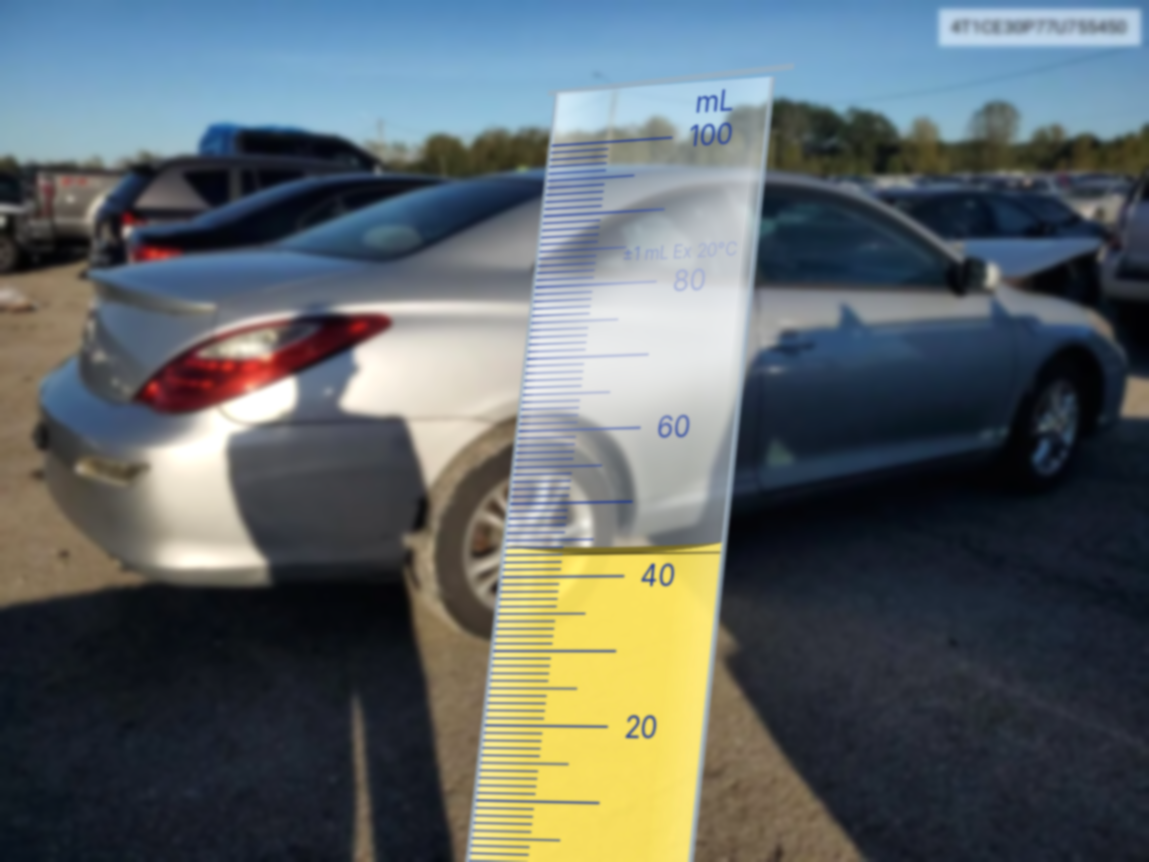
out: 43 mL
